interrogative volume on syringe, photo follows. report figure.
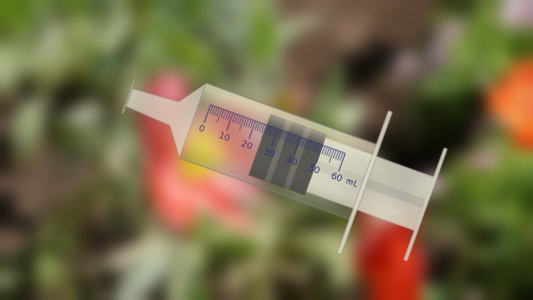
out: 25 mL
